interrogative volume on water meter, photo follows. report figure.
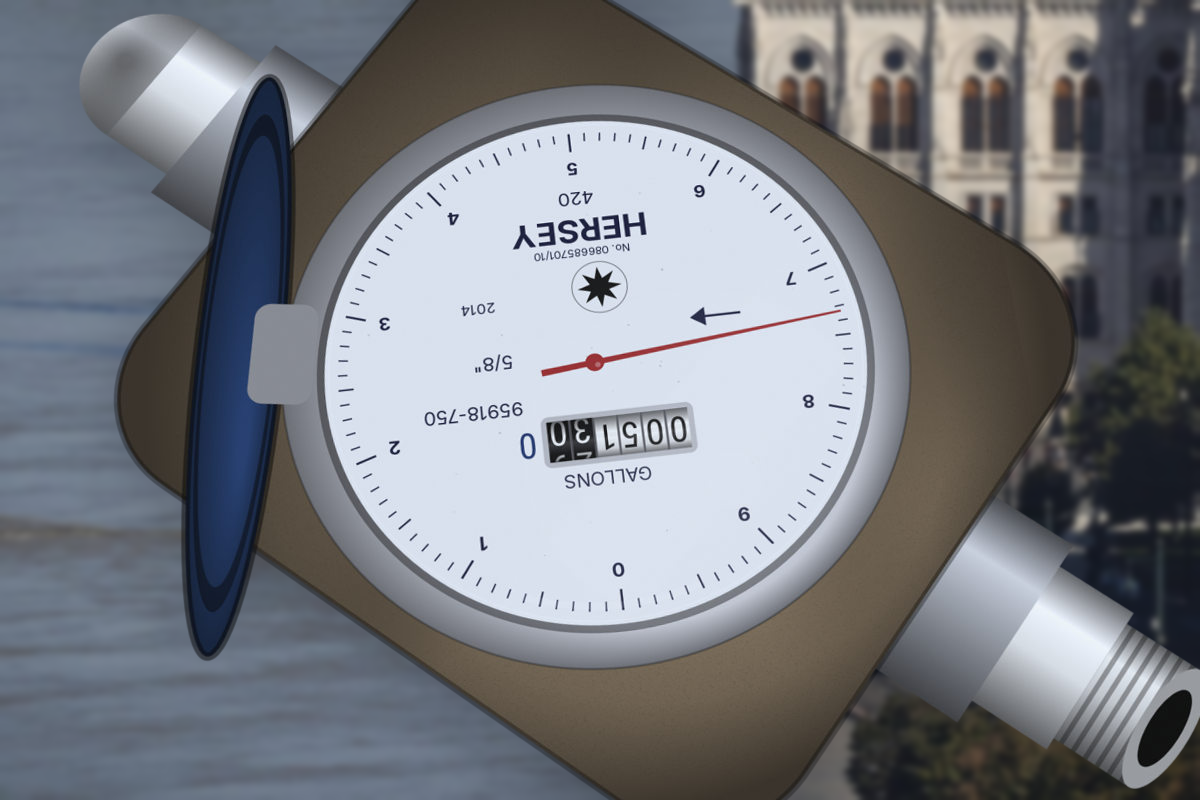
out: 51297.3 gal
